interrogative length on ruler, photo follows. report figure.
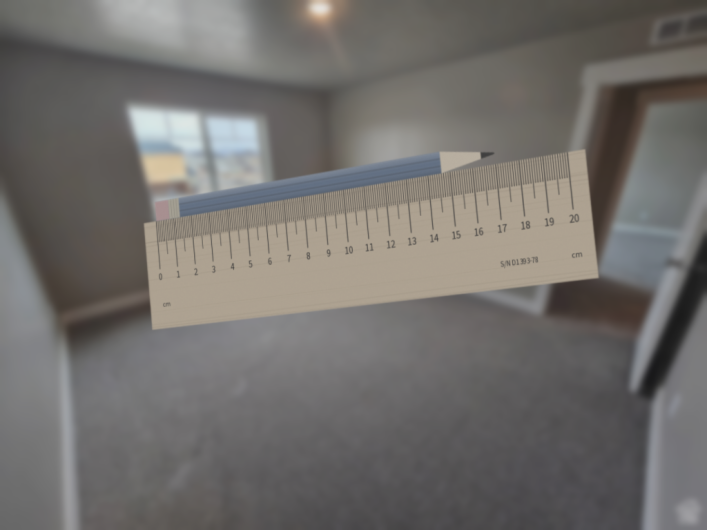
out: 17 cm
